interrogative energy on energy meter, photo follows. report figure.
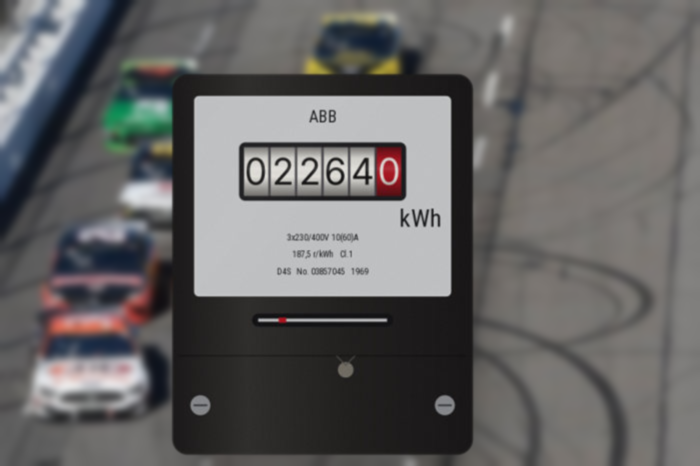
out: 2264.0 kWh
